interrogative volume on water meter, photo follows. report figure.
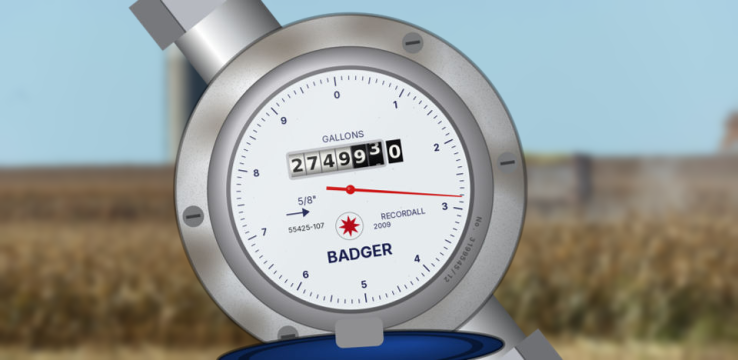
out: 2749932.8 gal
